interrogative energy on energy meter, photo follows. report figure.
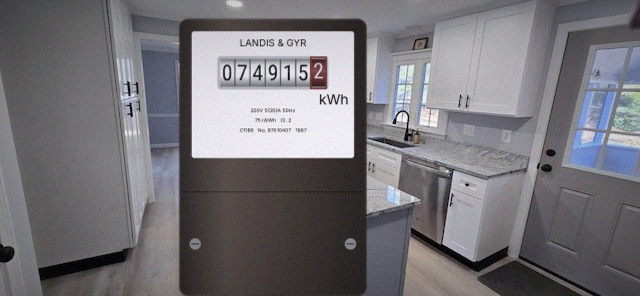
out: 74915.2 kWh
